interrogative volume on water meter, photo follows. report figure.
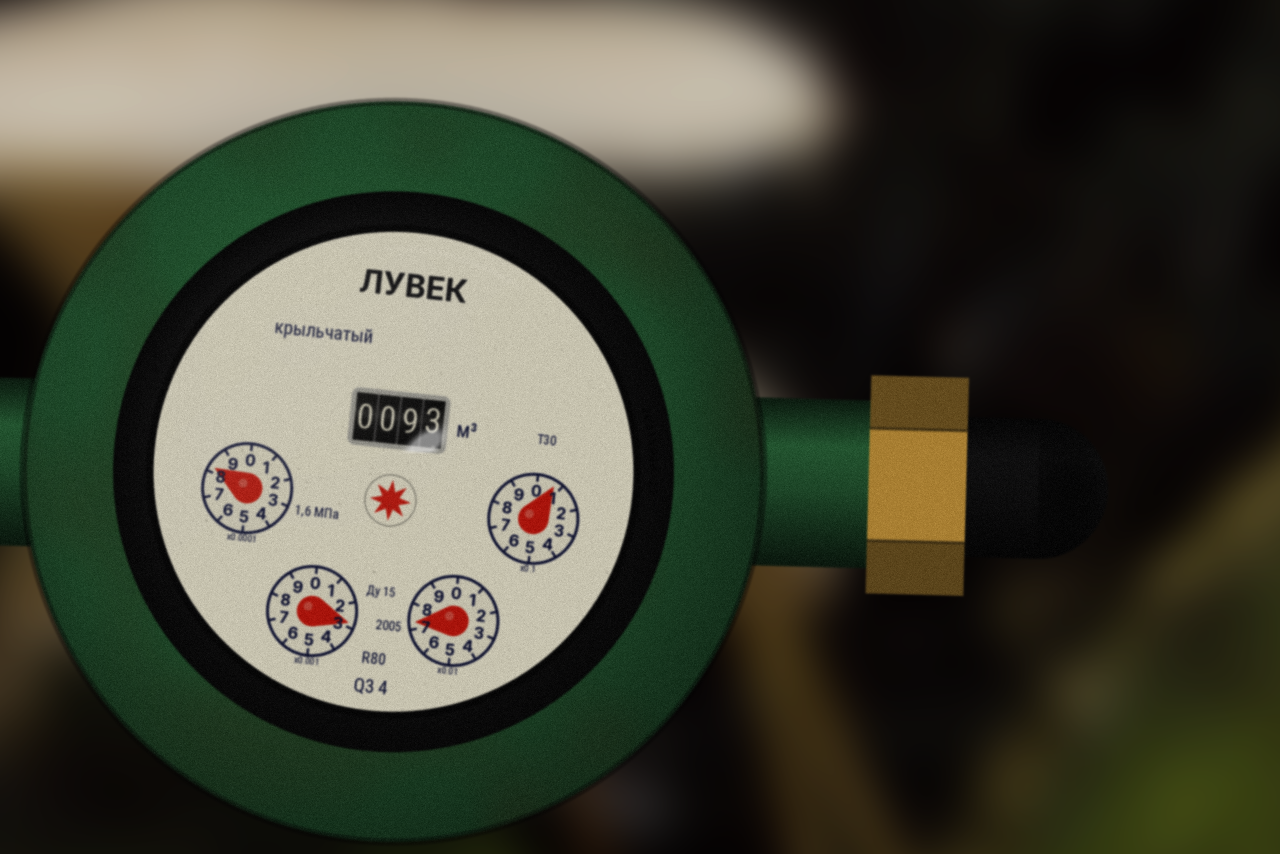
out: 93.0728 m³
